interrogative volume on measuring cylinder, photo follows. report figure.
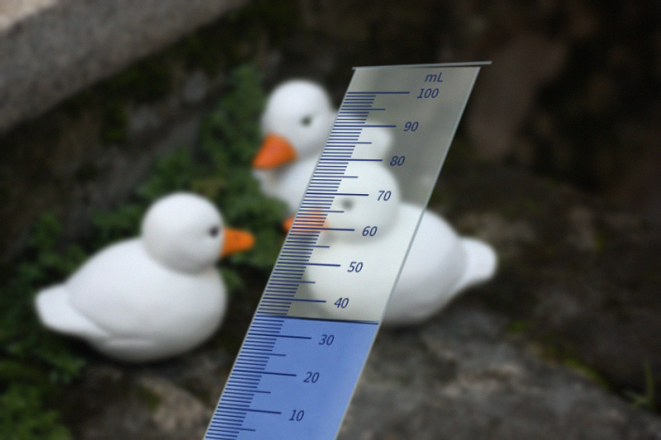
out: 35 mL
